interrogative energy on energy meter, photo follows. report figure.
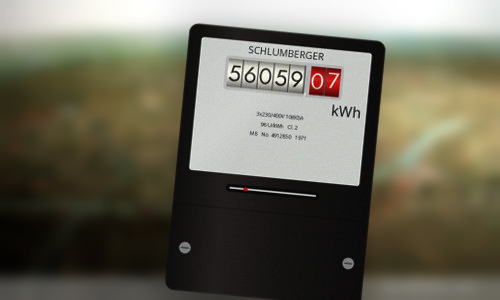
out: 56059.07 kWh
